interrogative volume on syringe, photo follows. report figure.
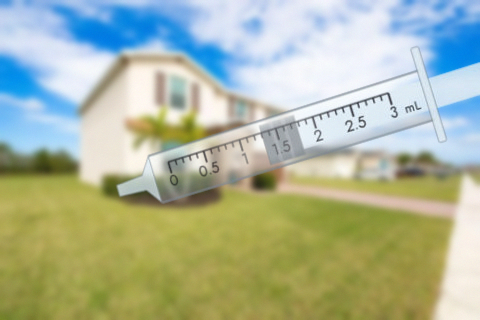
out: 1.3 mL
